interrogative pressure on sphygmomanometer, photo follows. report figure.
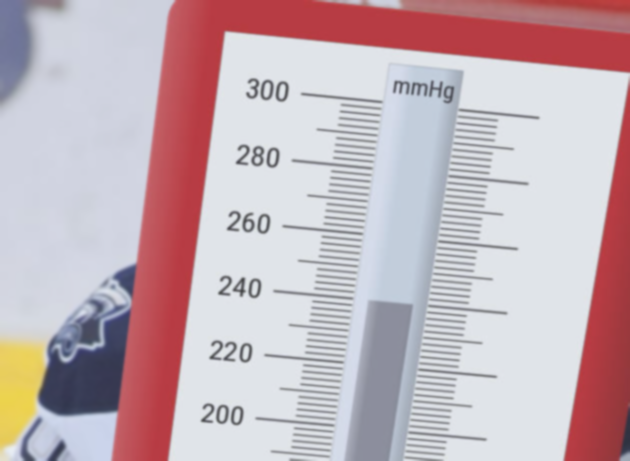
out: 240 mmHg
